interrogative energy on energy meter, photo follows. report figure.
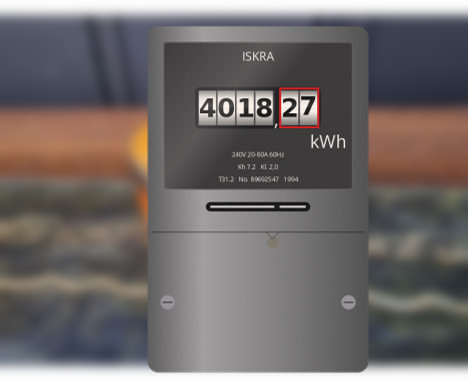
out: 4018.27 kWh
